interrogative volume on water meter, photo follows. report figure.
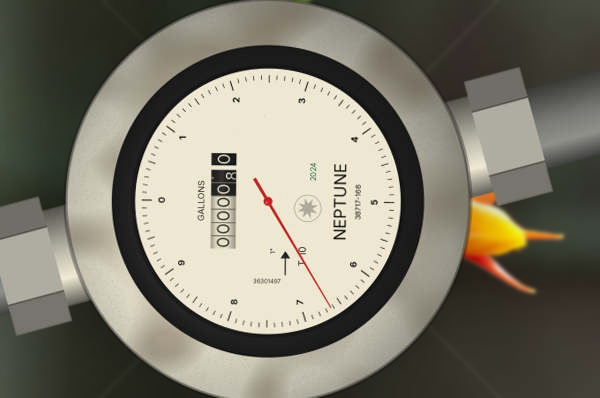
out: 76.6 gal
